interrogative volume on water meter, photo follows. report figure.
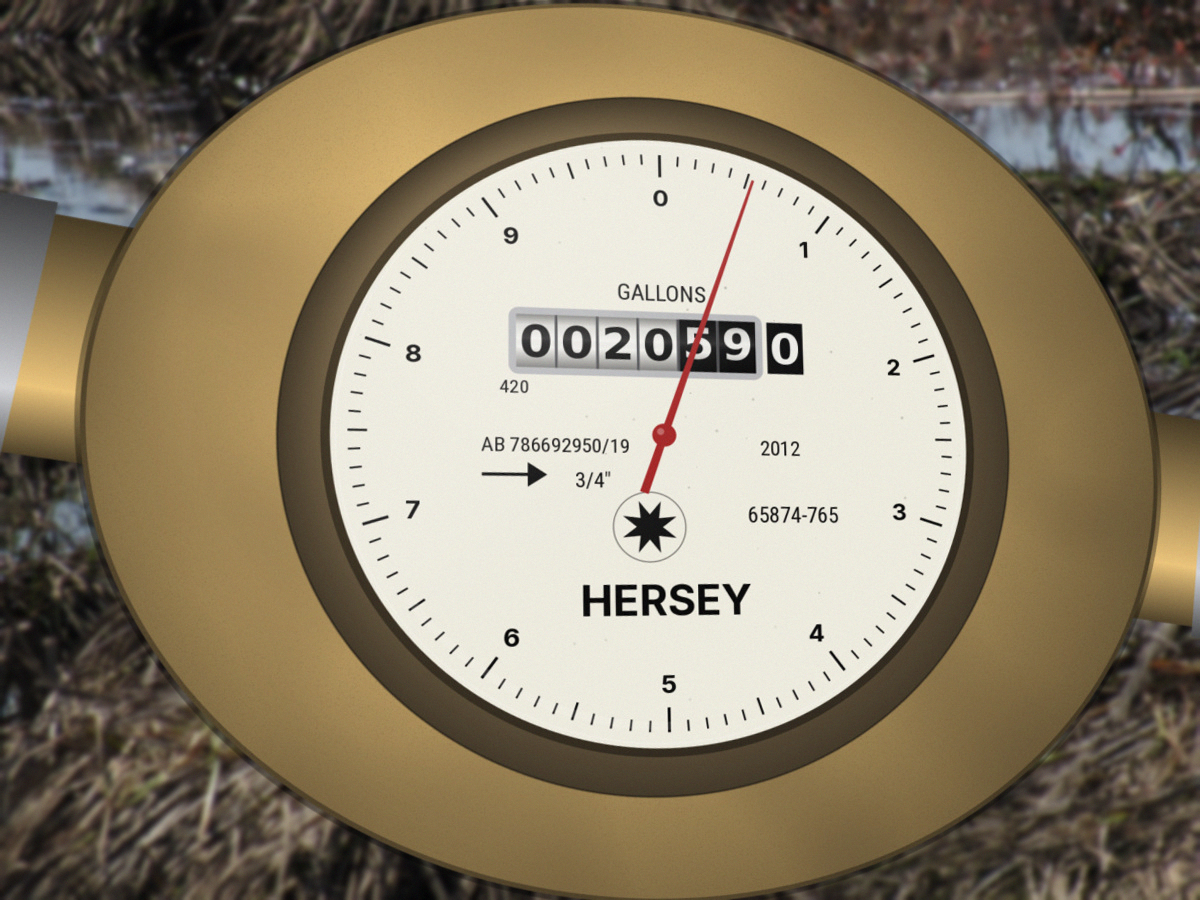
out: 20590.5 gal
